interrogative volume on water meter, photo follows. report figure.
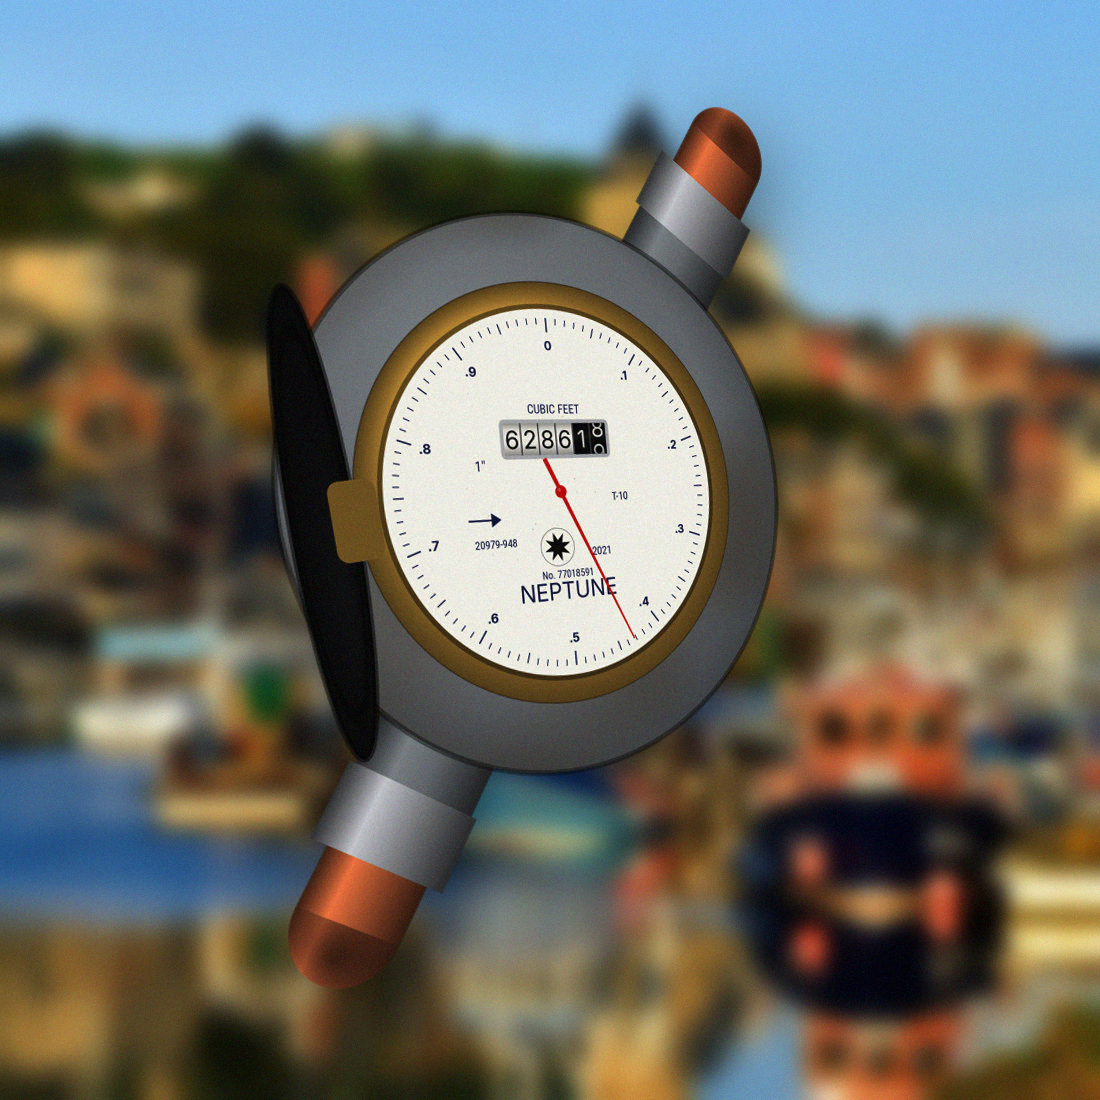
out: 628618.43 ft³
